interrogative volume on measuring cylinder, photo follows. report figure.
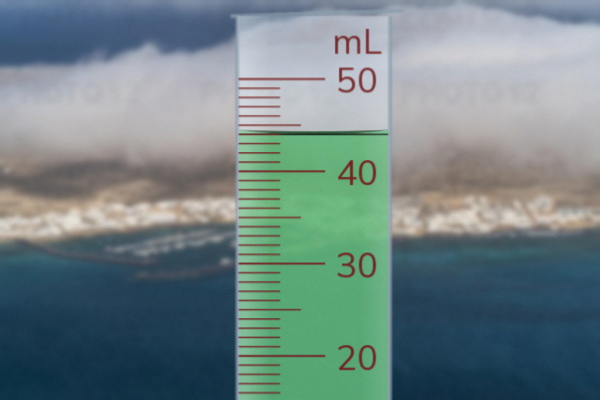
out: 44 mL
